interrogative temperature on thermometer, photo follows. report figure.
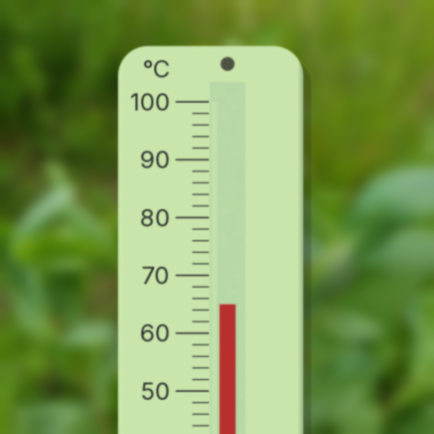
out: 65 °C
